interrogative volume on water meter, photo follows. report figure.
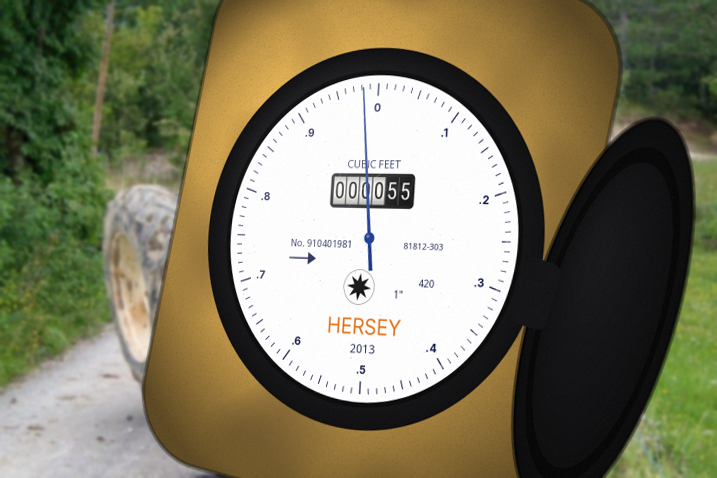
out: 54.98 ft³
